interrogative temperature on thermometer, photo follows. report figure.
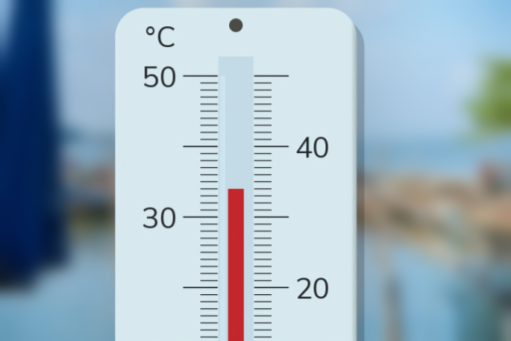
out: 34 °C
